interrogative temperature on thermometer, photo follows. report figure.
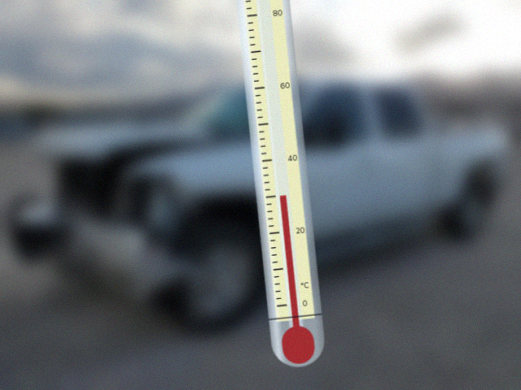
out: 30 °C
